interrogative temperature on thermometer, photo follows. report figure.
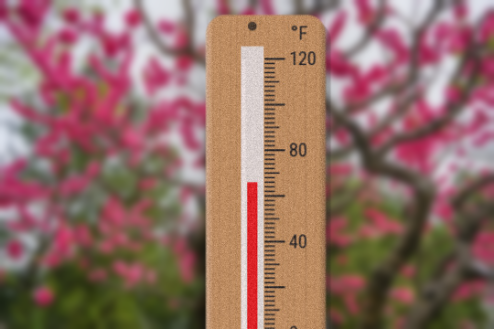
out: 66 °F
